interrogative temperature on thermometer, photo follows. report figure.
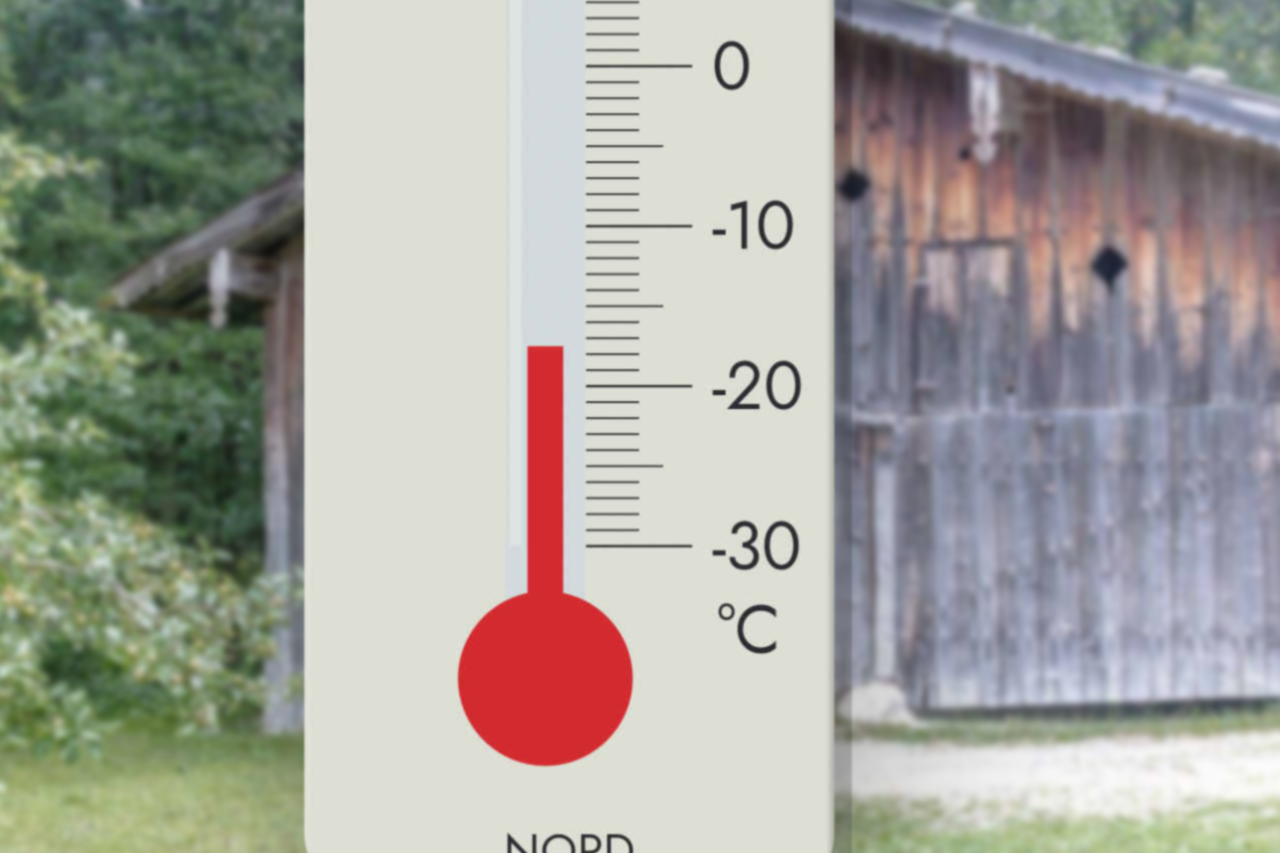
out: -17.5 °C
